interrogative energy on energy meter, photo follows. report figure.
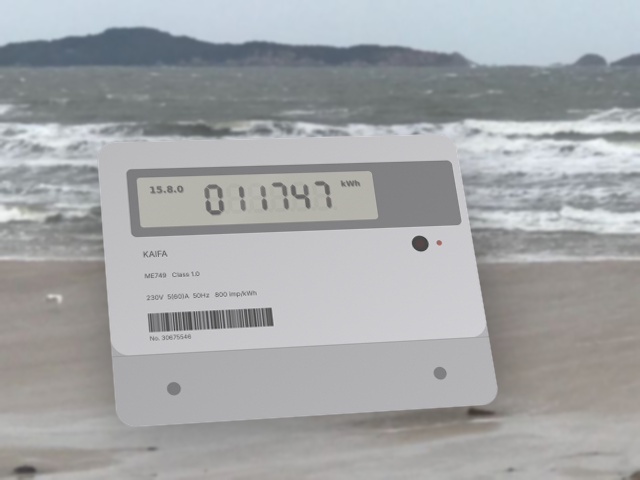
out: 11747 kWh
